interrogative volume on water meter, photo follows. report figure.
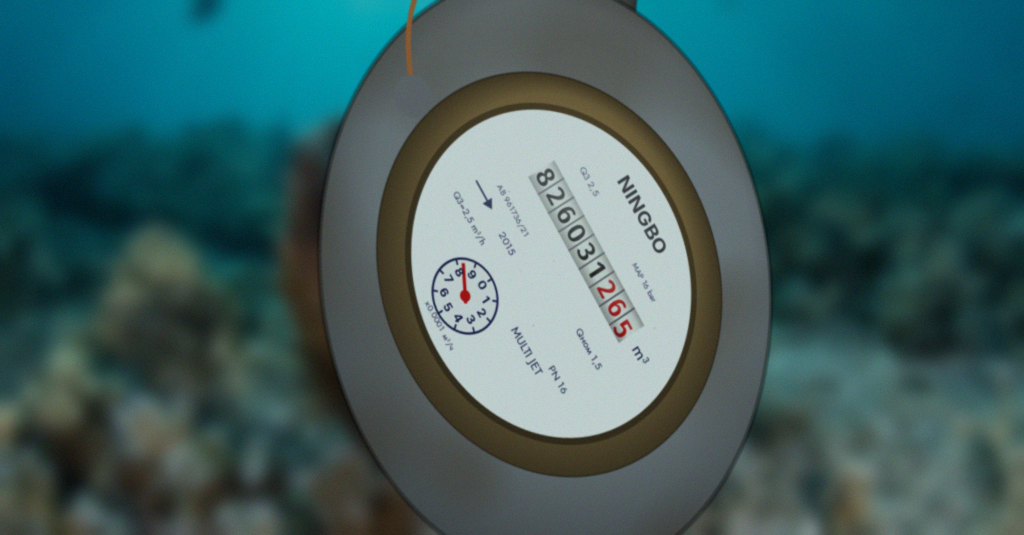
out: 826031.2648 m³
